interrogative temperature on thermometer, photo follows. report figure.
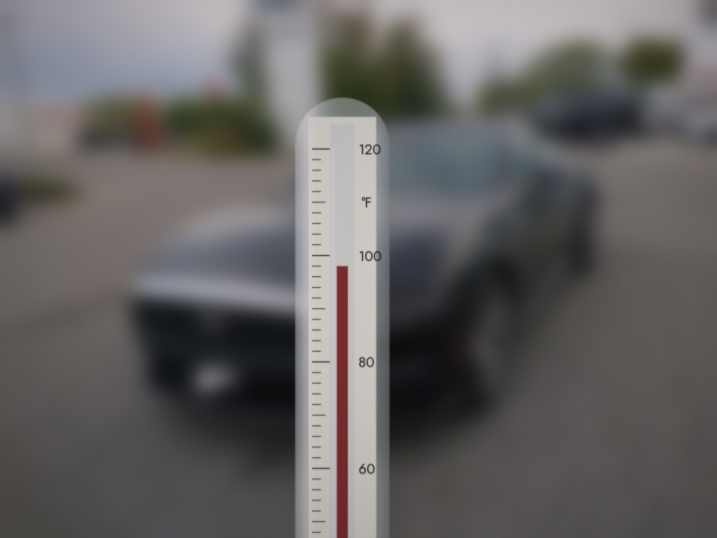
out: 98 °F
